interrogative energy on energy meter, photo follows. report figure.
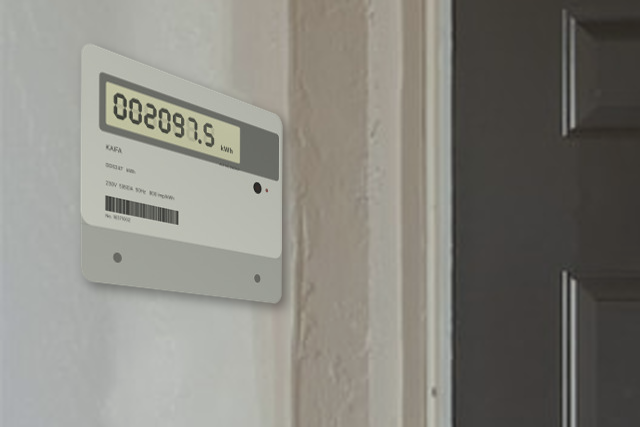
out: 2097.5 kWh
